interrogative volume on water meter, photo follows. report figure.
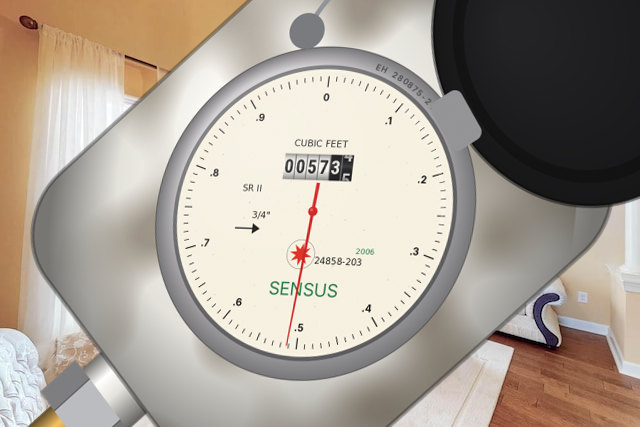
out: 5734.51 ft³
